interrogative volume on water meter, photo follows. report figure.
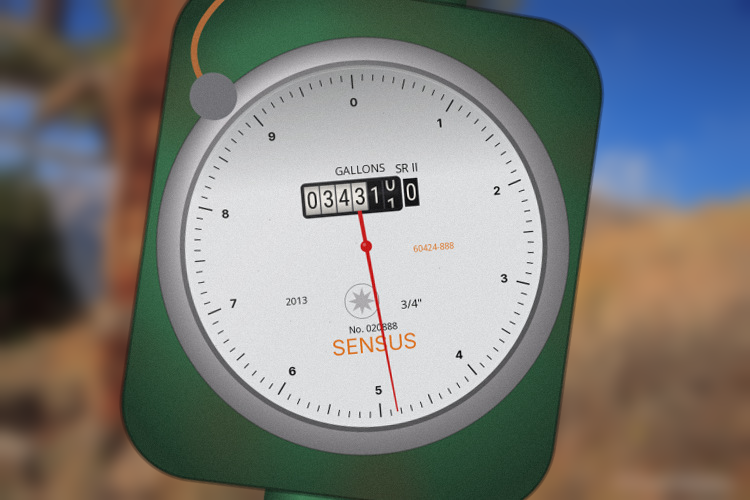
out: 343104.8 gal
